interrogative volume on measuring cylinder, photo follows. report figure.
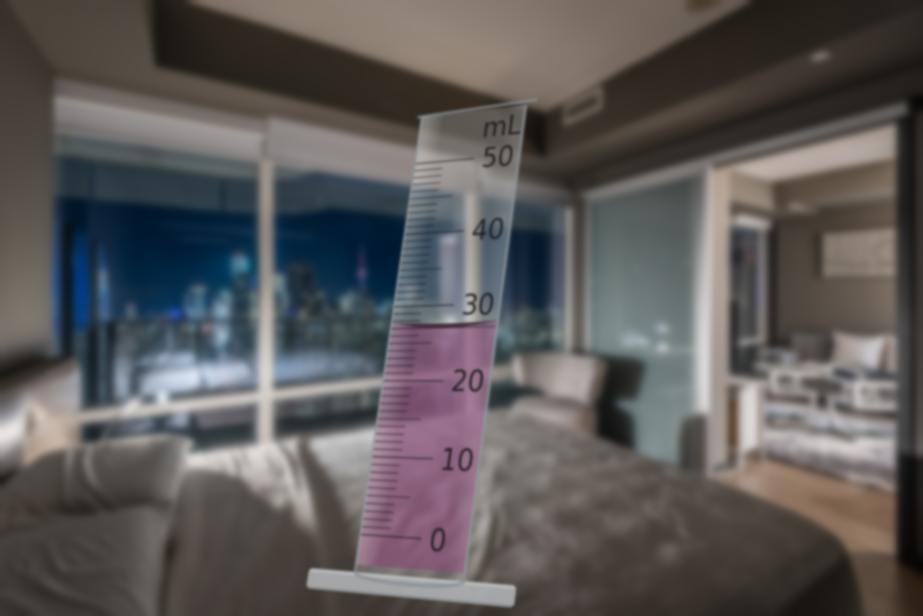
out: 27 mL
